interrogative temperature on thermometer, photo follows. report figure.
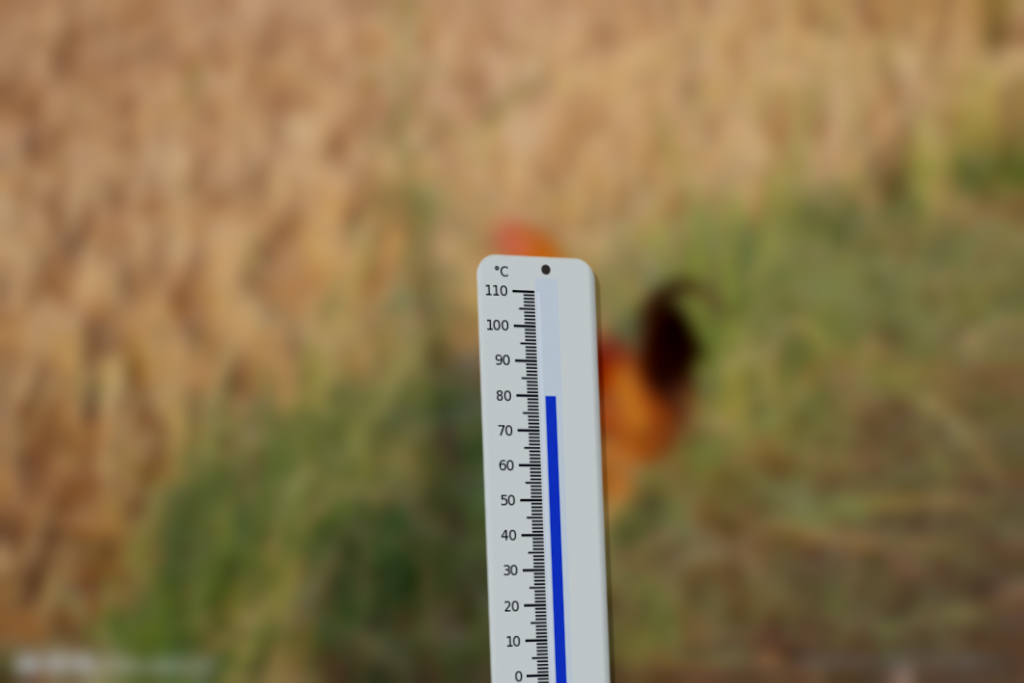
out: 80 °C
